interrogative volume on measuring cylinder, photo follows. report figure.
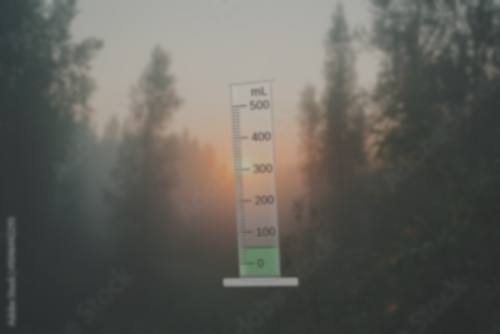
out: 50 mL
